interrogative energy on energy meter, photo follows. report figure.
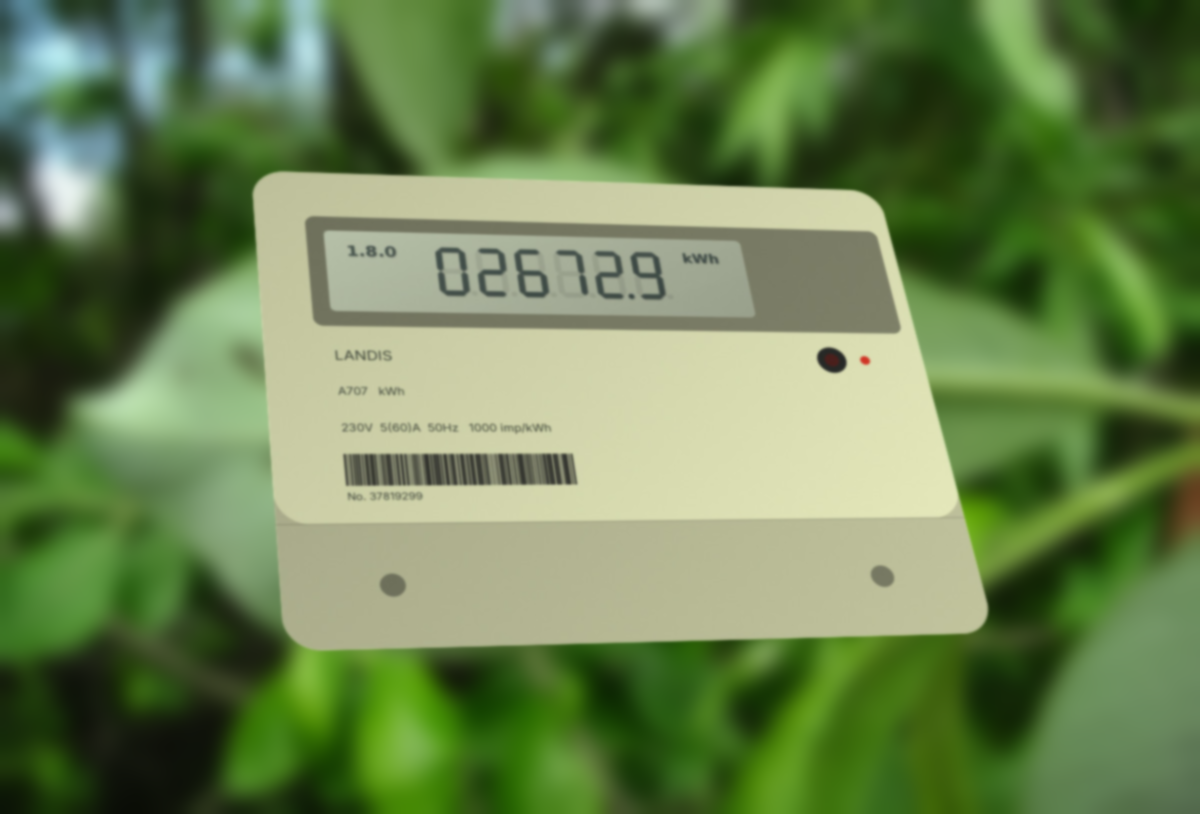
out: 2672.9 kWh
